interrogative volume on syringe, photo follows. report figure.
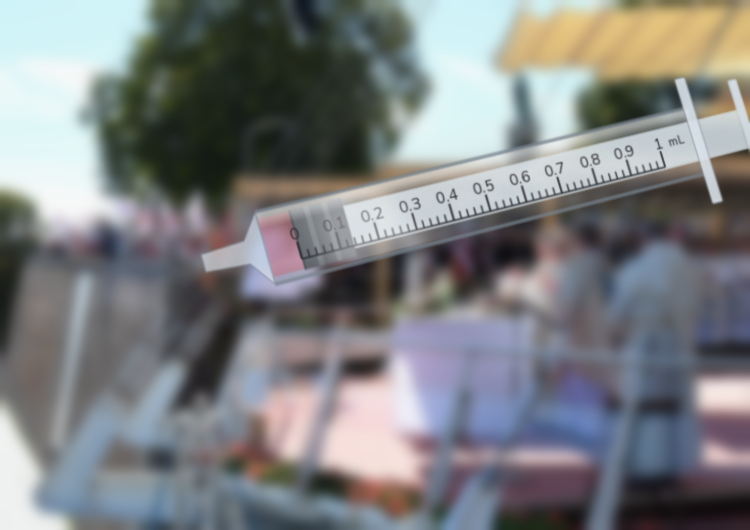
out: 0 mL
